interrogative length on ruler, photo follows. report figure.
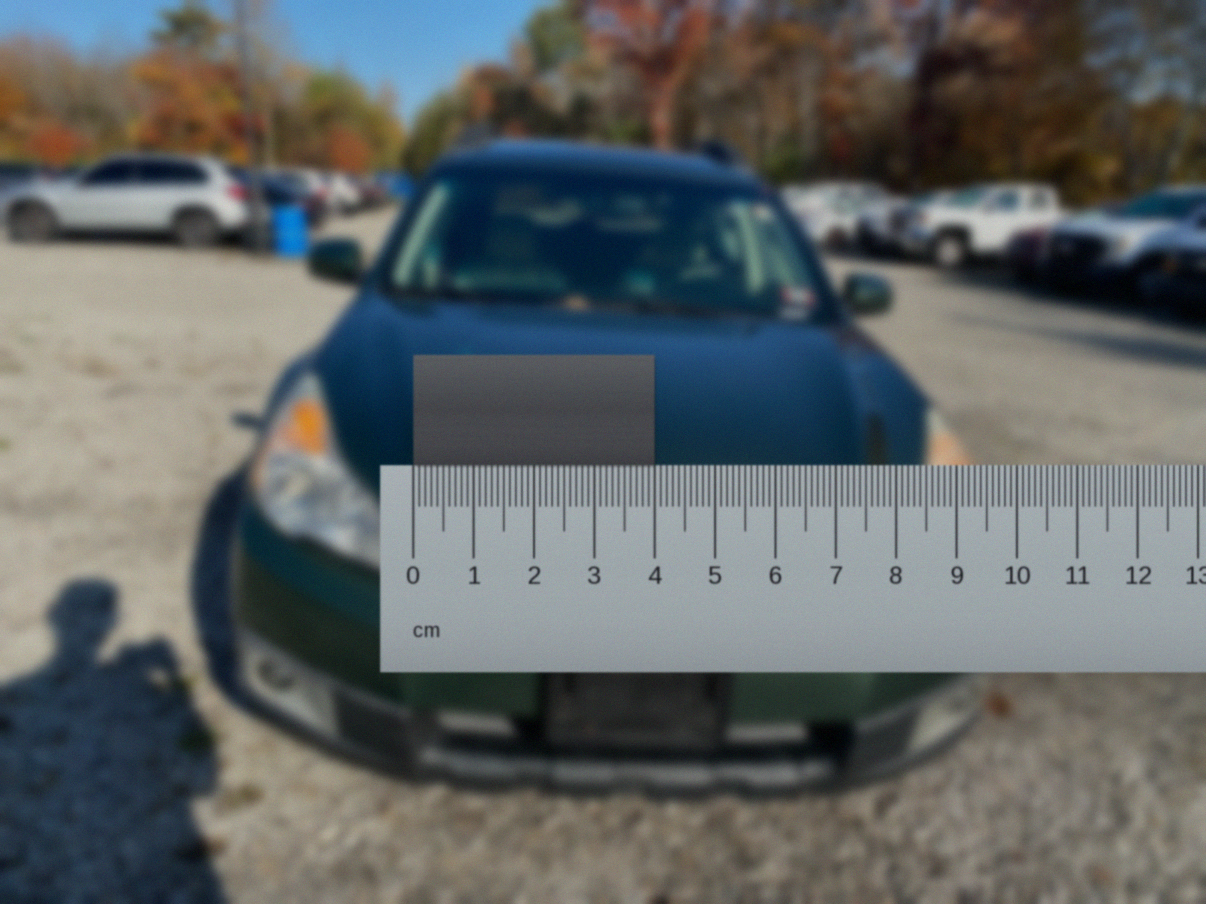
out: 4 cm
